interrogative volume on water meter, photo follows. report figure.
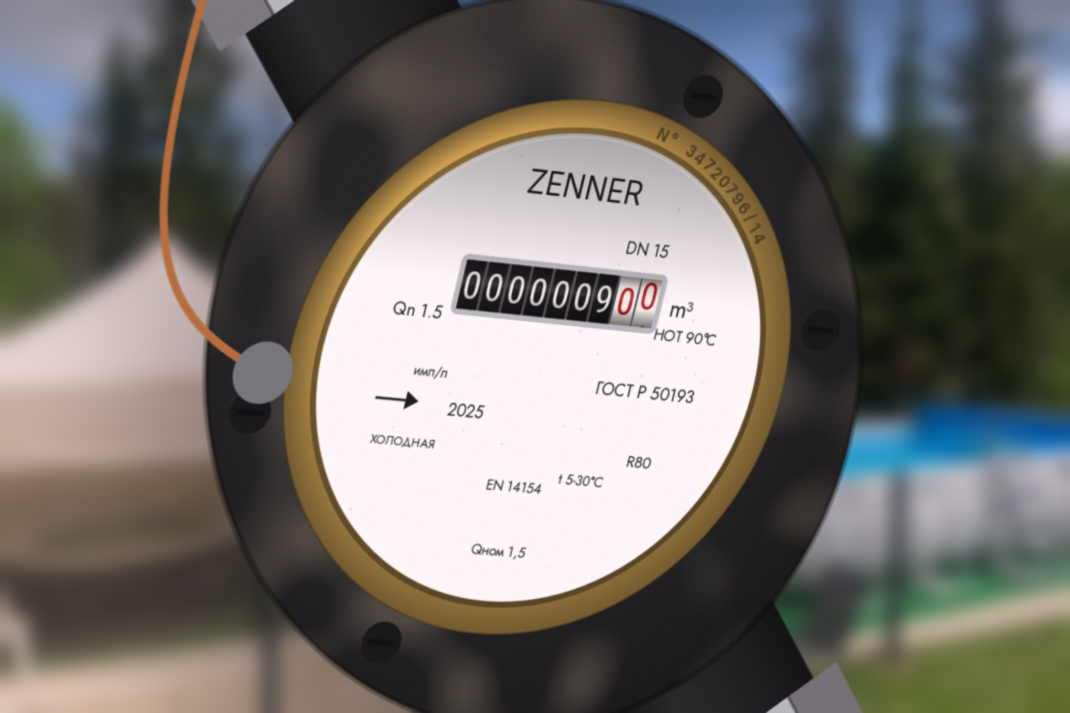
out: 9.00 m³
